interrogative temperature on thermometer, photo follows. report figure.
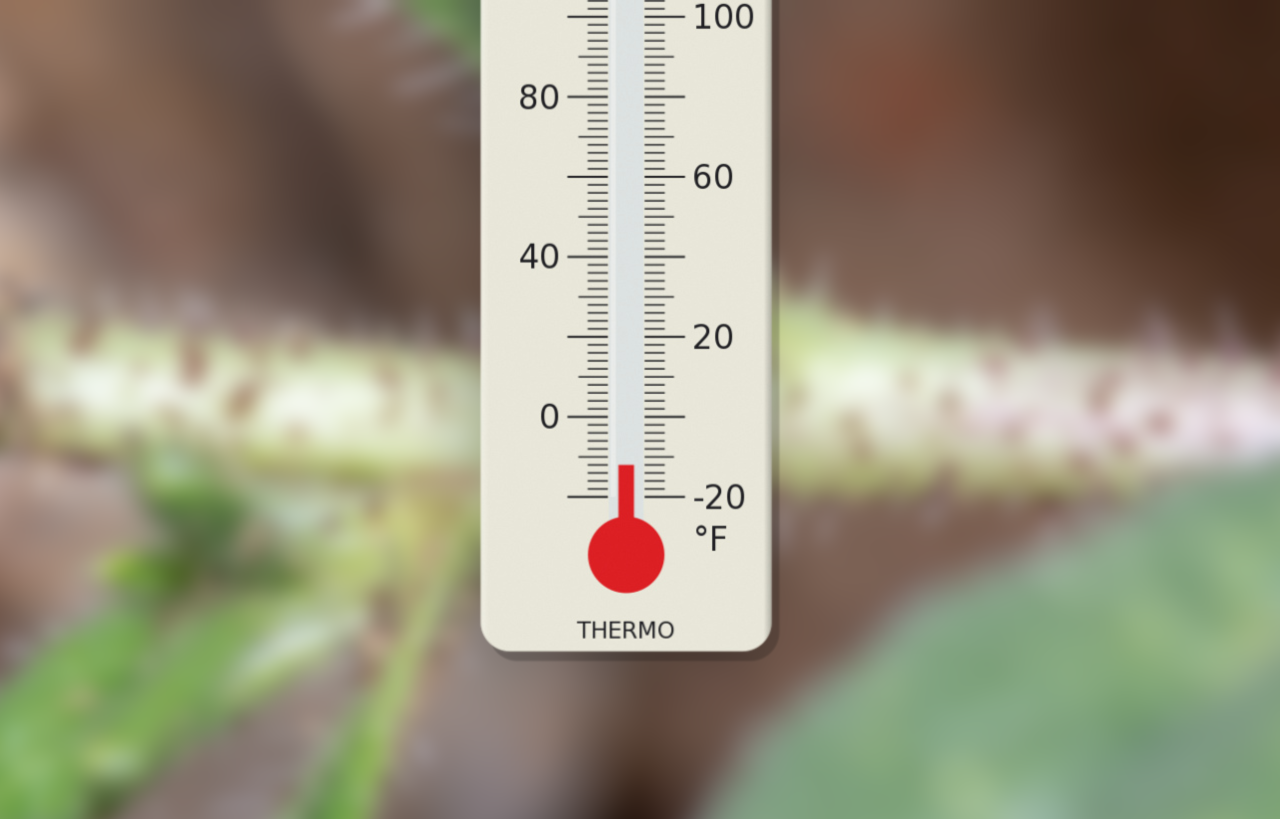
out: -12 °F
